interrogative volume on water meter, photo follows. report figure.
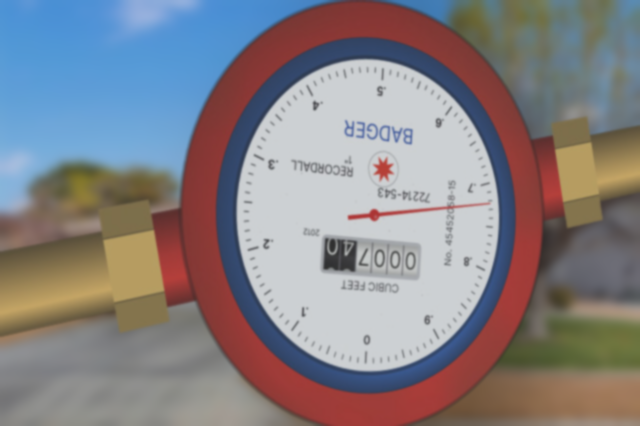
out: 739.72 ft³
